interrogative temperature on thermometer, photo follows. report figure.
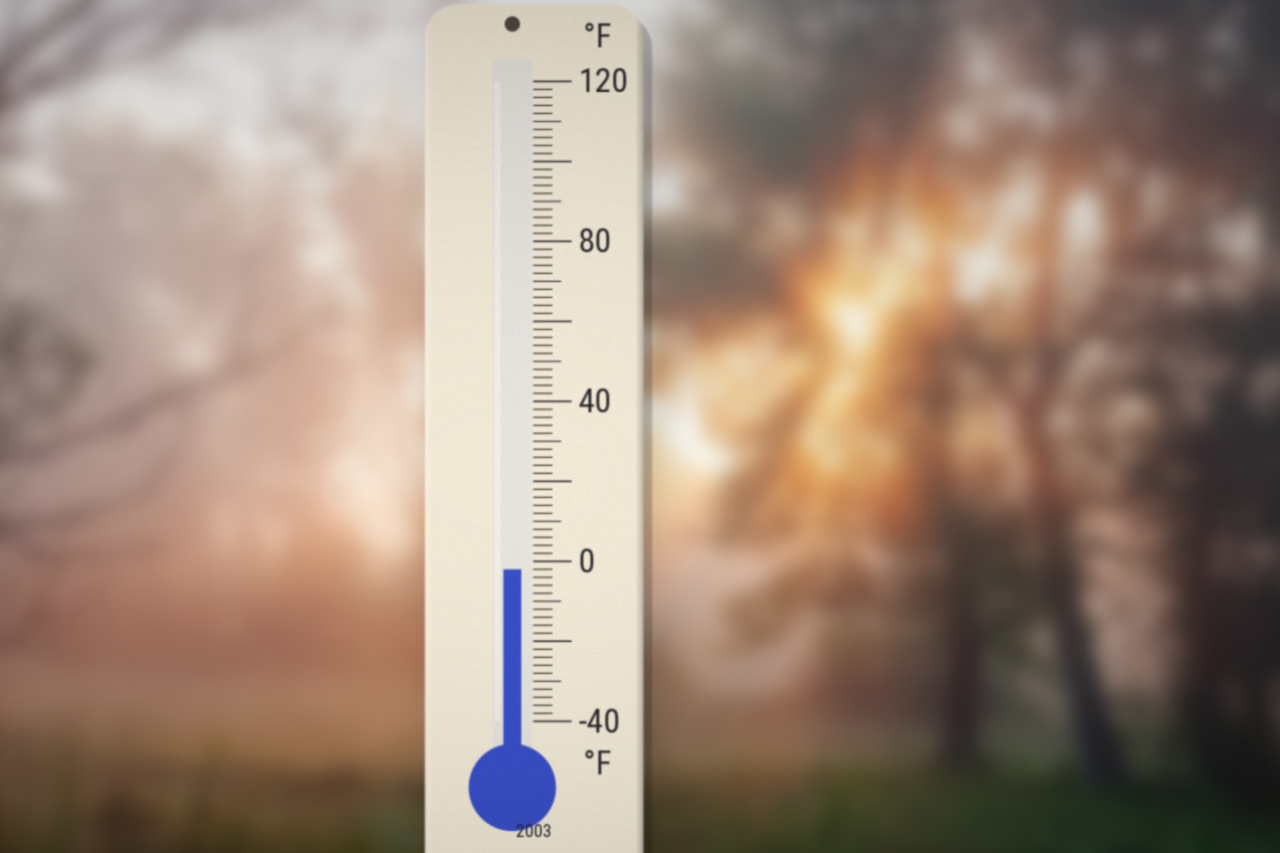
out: -2 °F
